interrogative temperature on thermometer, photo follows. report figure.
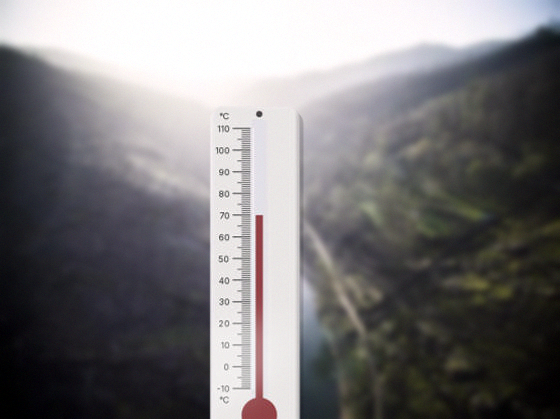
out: 70 °C
